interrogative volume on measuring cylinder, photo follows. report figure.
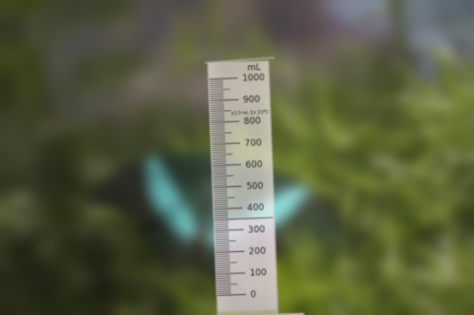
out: 350 mL
